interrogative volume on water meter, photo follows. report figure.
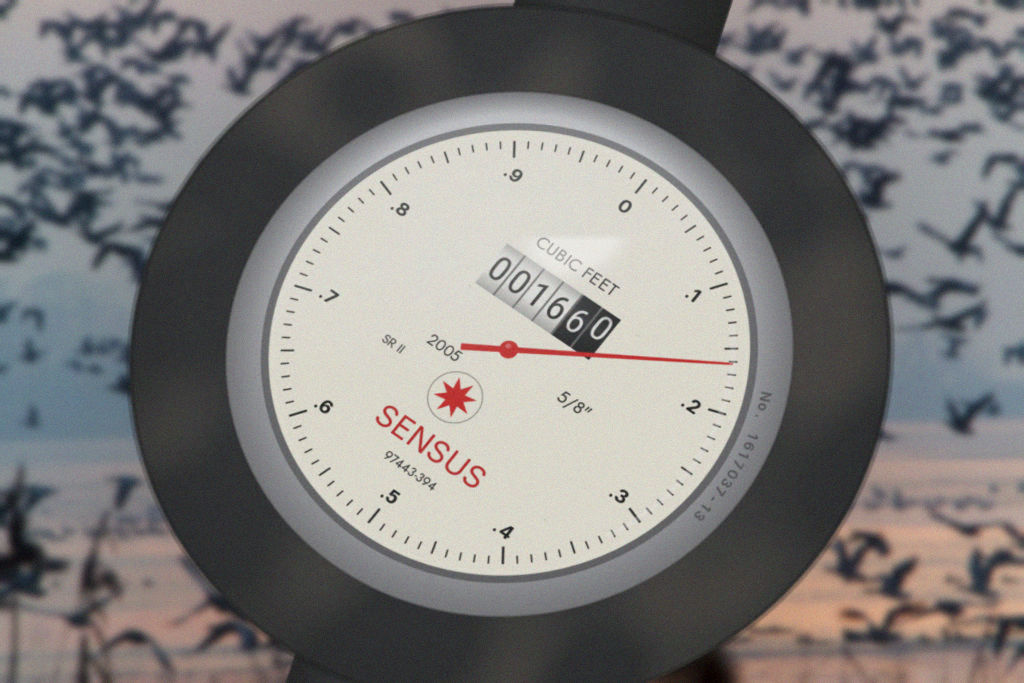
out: 1660.16 ft³
